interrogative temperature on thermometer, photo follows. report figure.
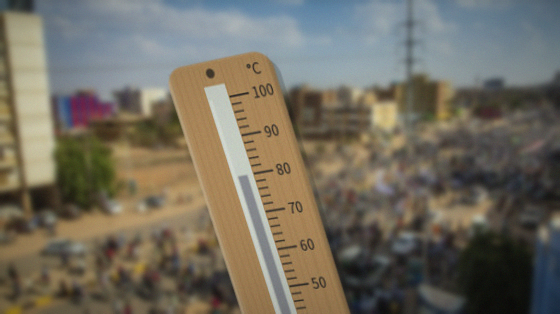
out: 80 °C
